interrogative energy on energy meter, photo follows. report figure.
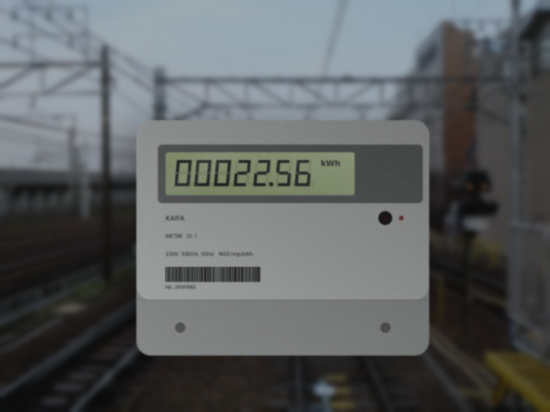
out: 22.56 kWh
